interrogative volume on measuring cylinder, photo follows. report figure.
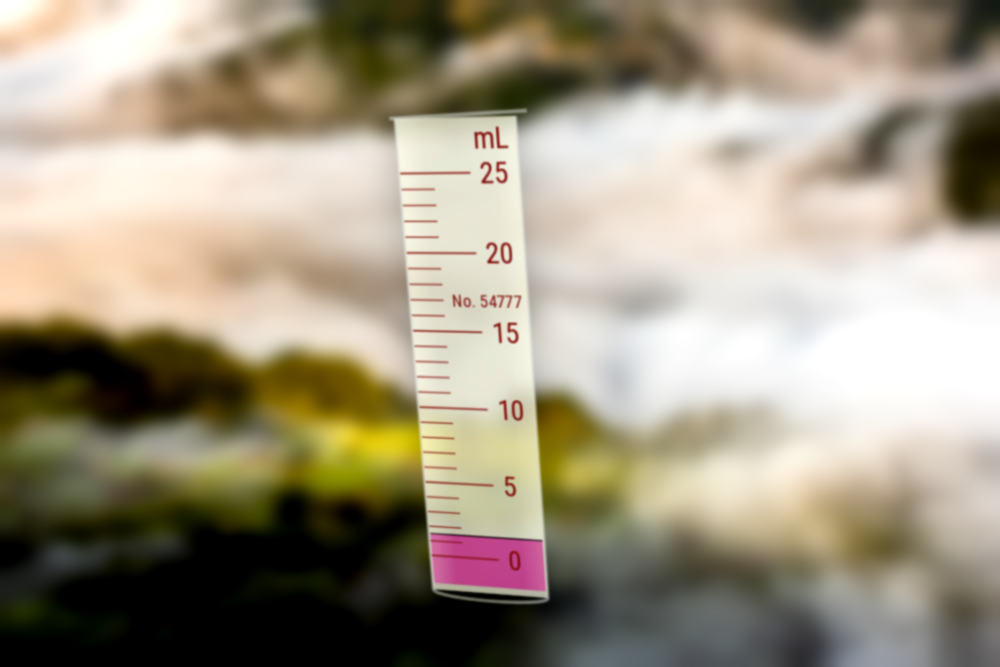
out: 1.5 mL
